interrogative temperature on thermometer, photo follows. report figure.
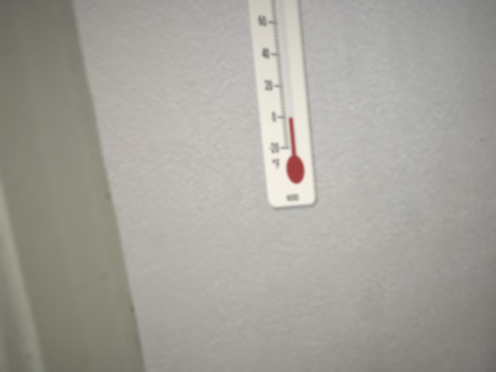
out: 0 °F
